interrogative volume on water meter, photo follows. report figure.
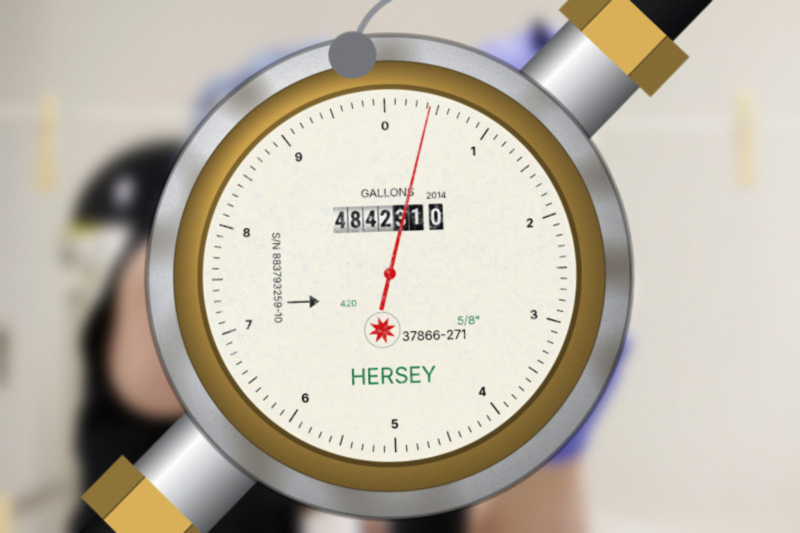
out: 4842310.4 gal
